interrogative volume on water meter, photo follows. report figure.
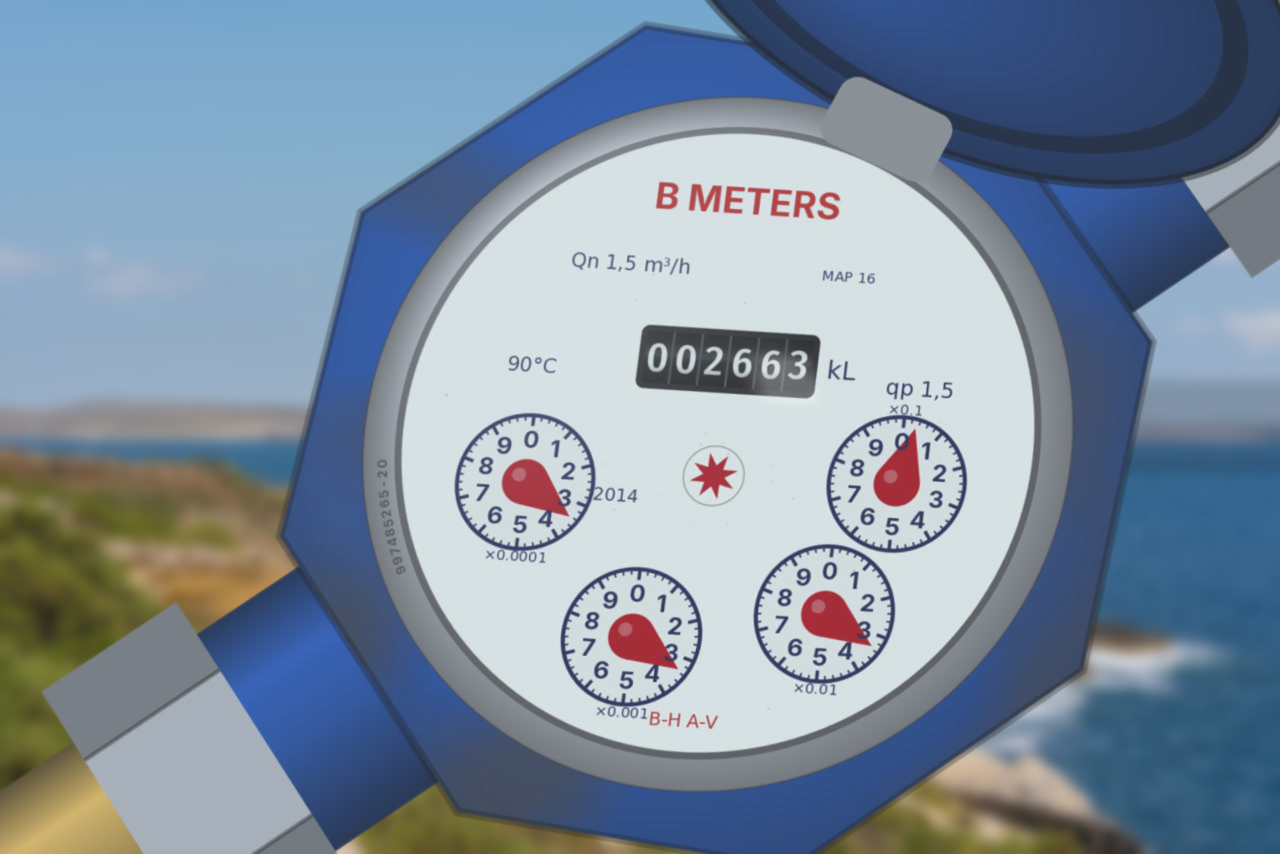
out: 2663.0333 kL
